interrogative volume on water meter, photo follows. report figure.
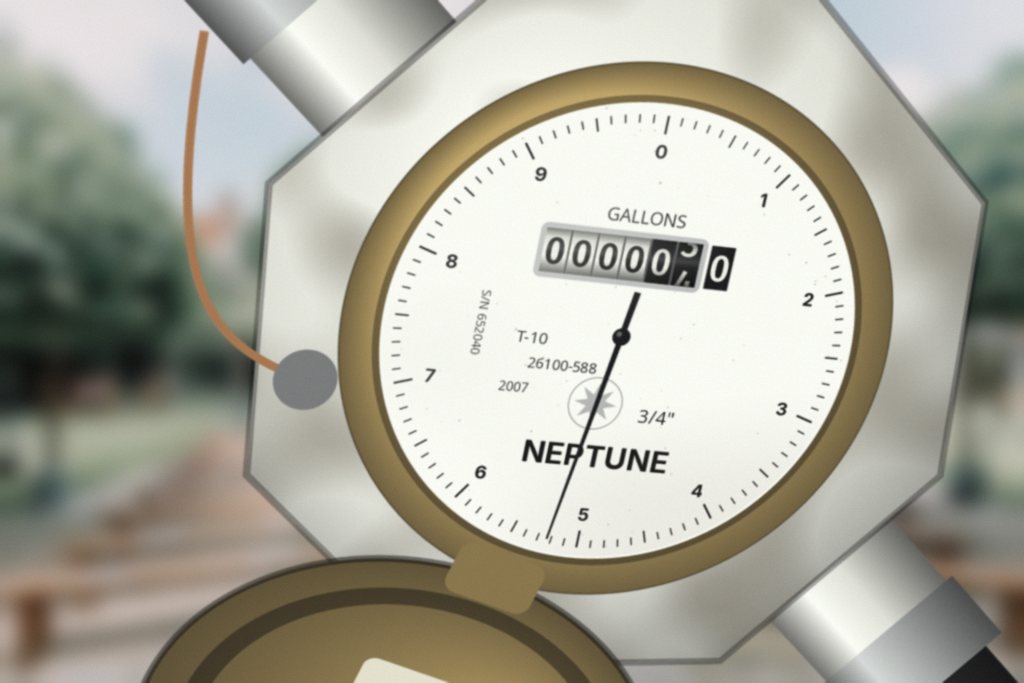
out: 35.2 gal
